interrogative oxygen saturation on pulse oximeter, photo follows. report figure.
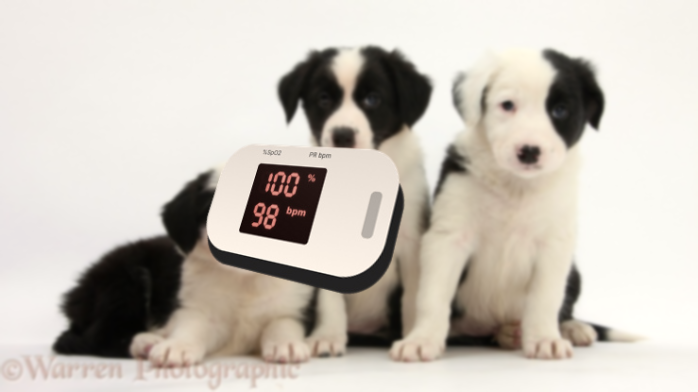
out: 100 %
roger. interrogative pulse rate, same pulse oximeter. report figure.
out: 98 bpm
